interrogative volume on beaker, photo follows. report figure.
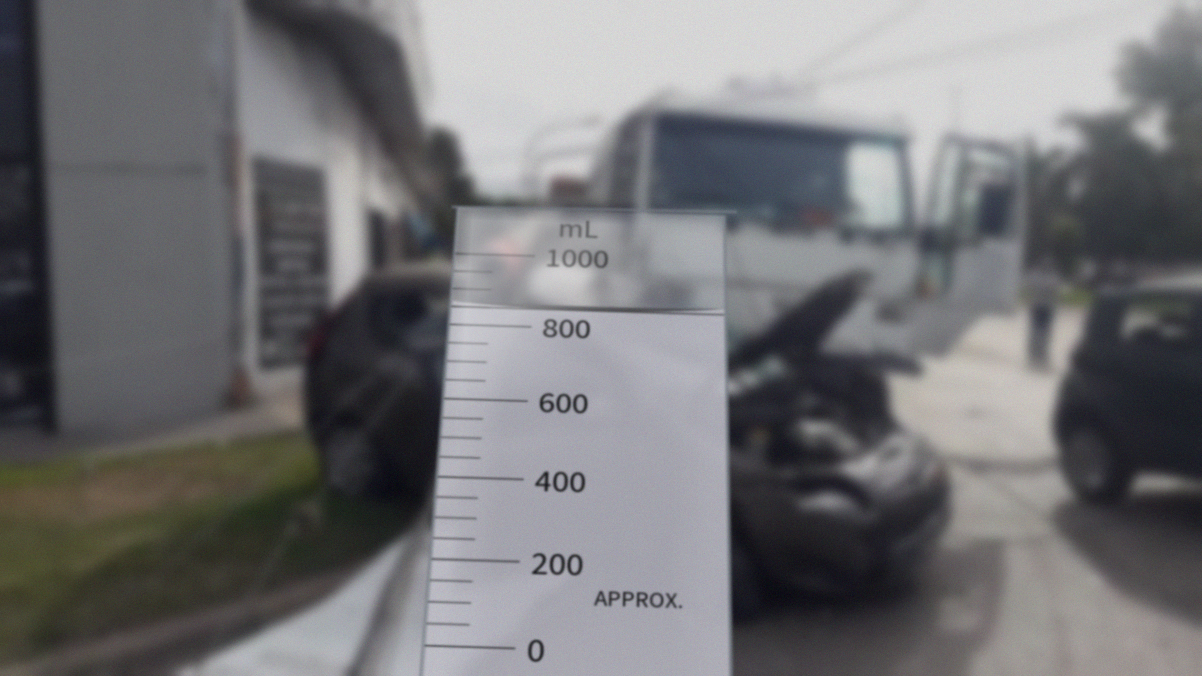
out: 850 mL
